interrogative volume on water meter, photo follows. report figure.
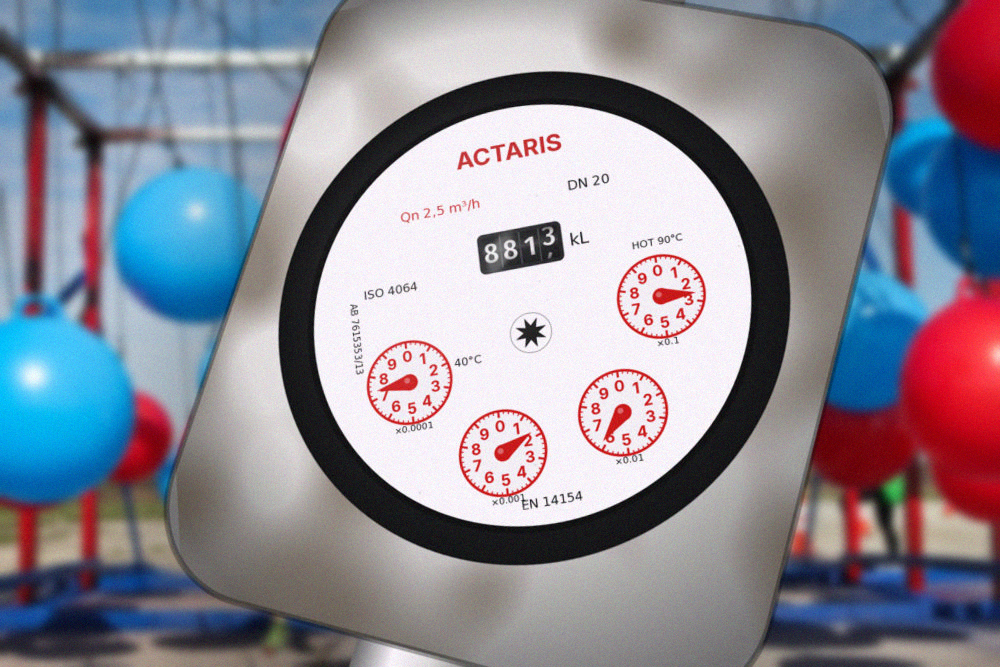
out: 8813.2617 kL
